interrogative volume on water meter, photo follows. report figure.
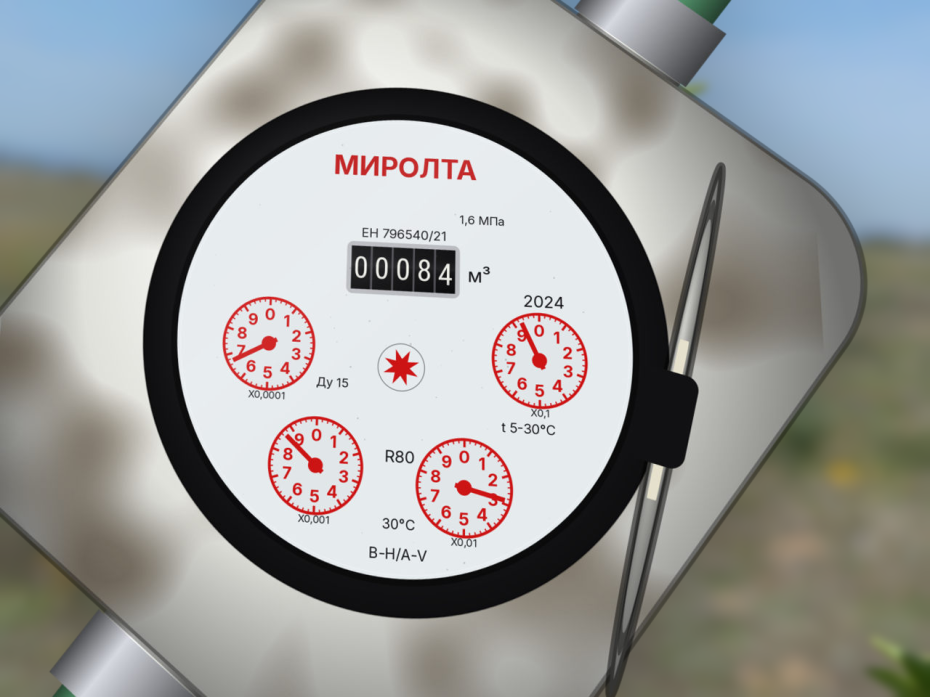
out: 83.9286 m³
